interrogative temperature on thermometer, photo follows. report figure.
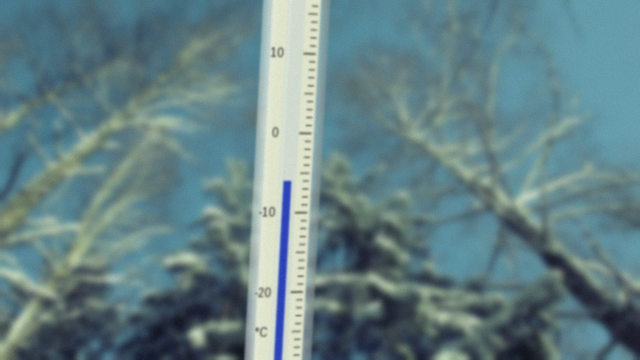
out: -6 °C
